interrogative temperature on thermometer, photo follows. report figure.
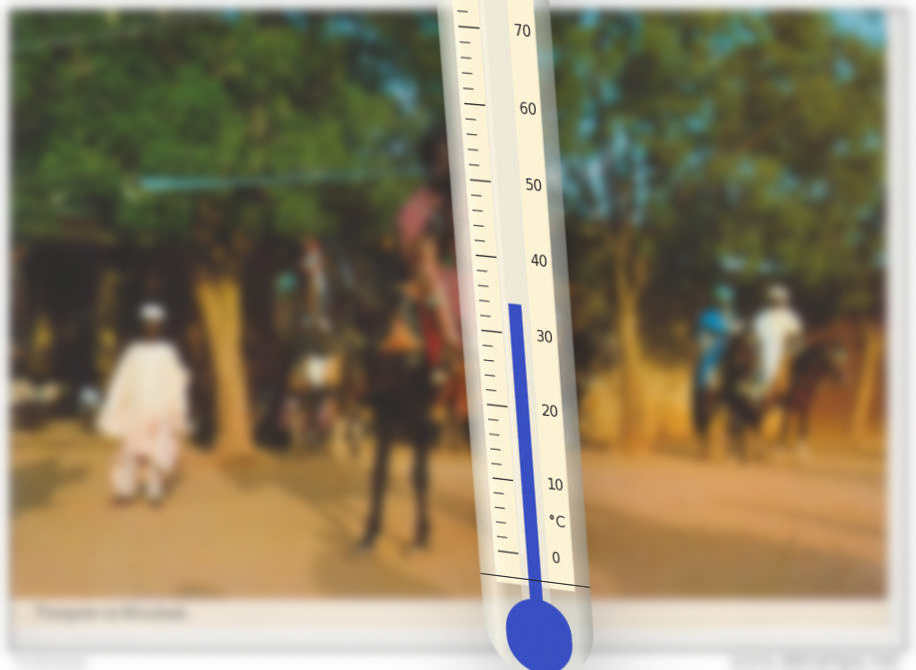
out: 34 °C
